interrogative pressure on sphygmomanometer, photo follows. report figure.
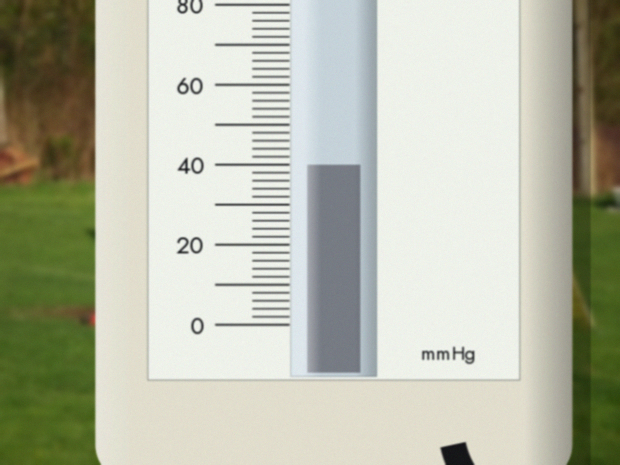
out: 40 mmHg
